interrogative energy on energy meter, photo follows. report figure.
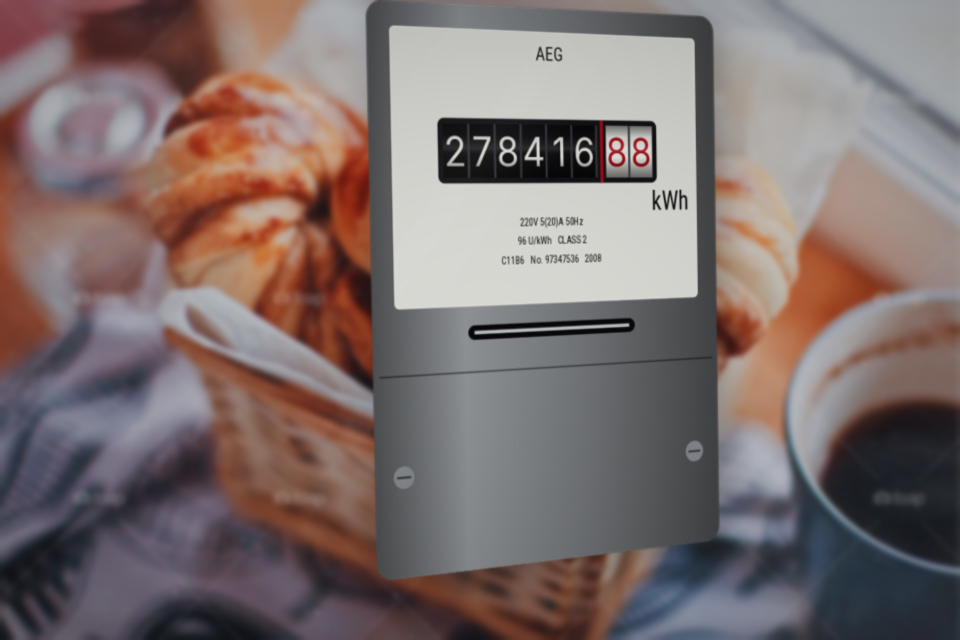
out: 278416.88 kWh
